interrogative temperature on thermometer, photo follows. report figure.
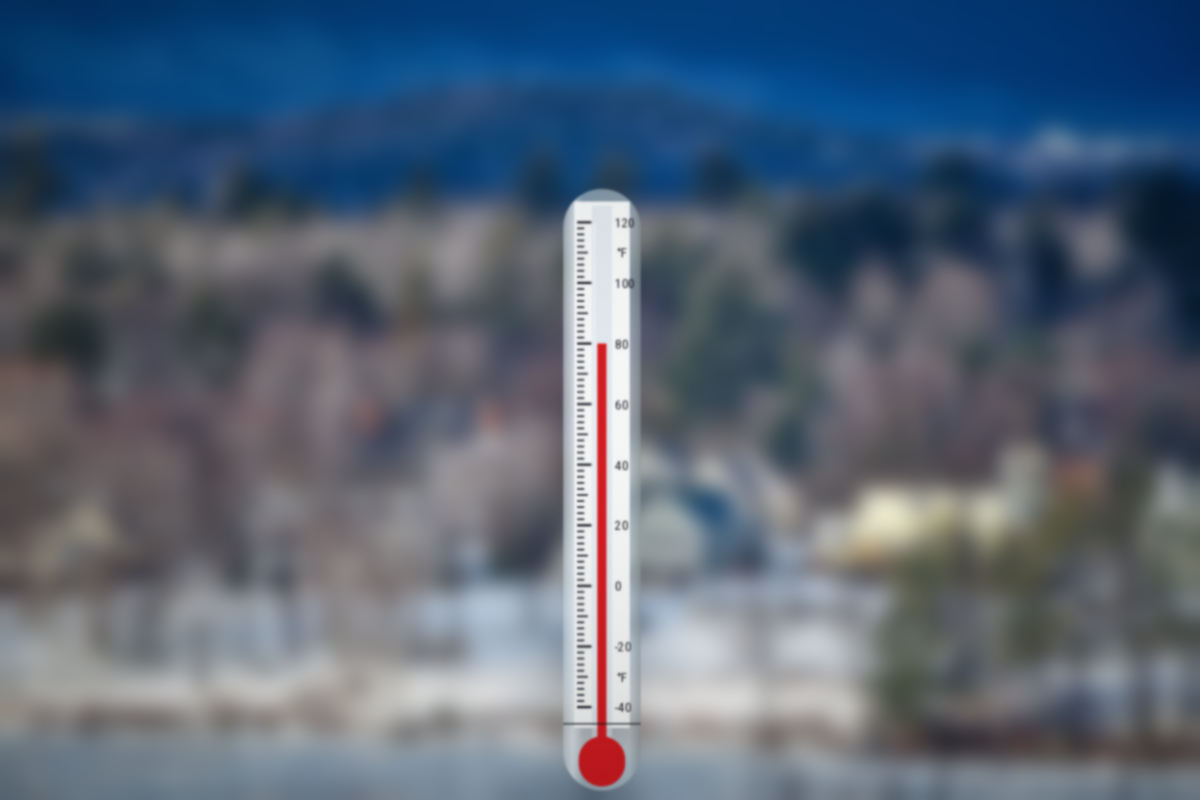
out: 80 °F
